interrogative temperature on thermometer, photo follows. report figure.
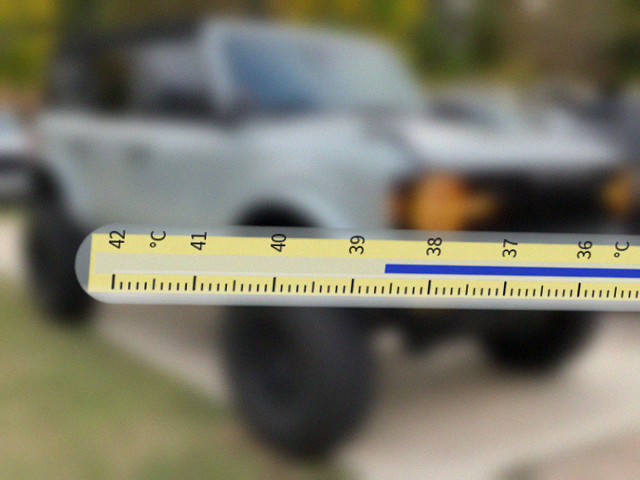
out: 38.6 °C
